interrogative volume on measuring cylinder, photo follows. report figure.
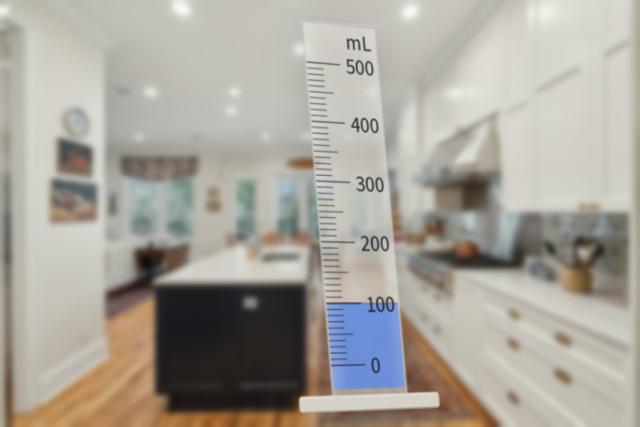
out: 100 mL
